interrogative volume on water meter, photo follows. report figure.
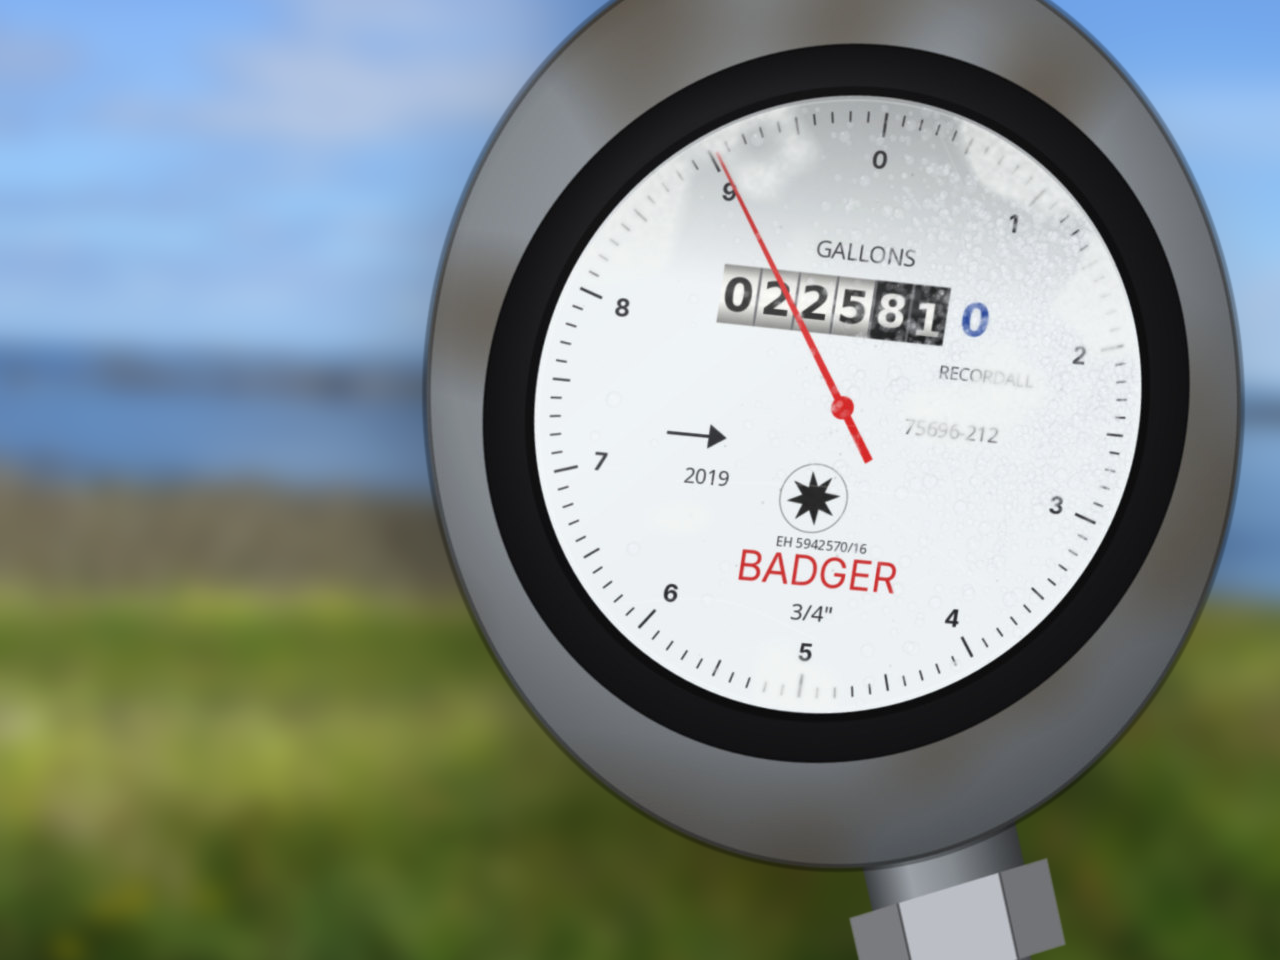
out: 225809.0 gal
